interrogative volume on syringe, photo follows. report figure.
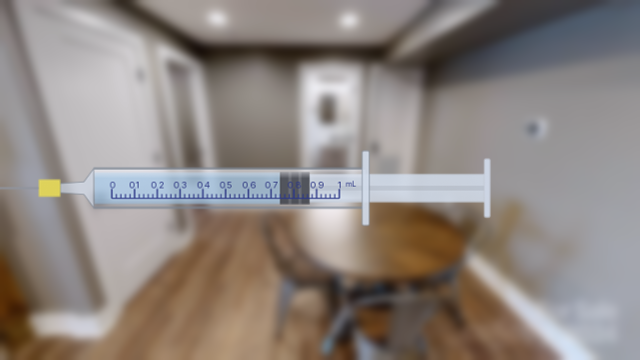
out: 0.74 mL
